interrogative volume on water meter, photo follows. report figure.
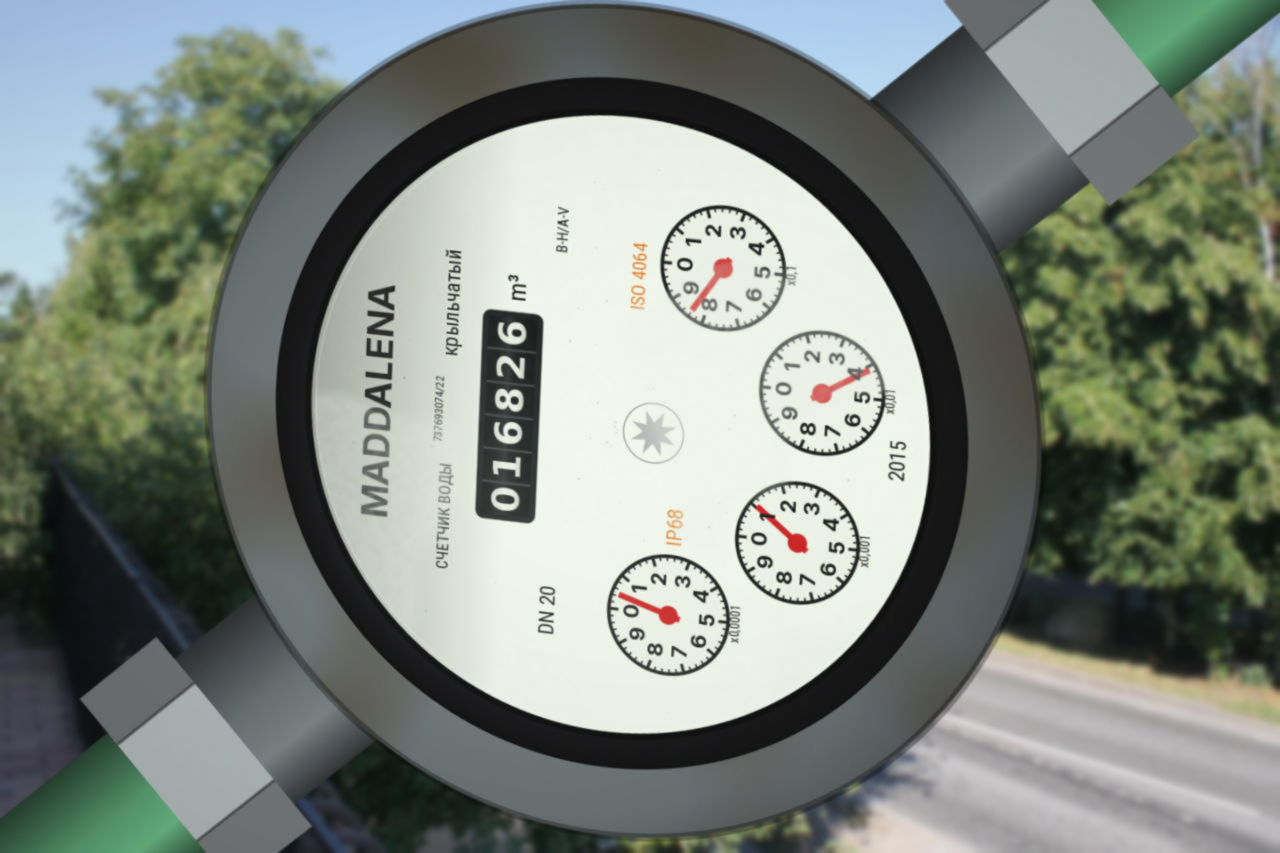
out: 16826.8410 m³
